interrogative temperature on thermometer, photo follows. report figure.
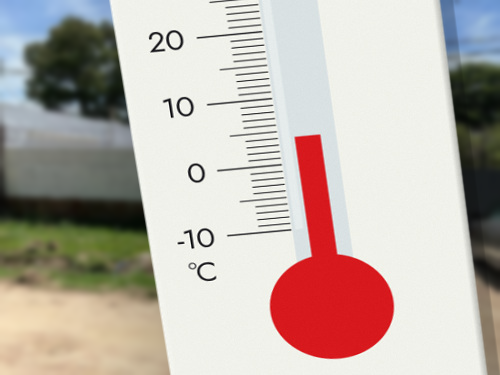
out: 4 °C
